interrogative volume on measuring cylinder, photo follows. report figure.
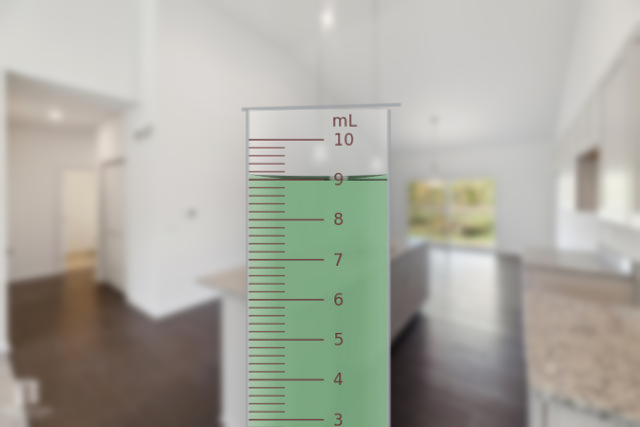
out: 9 mL
